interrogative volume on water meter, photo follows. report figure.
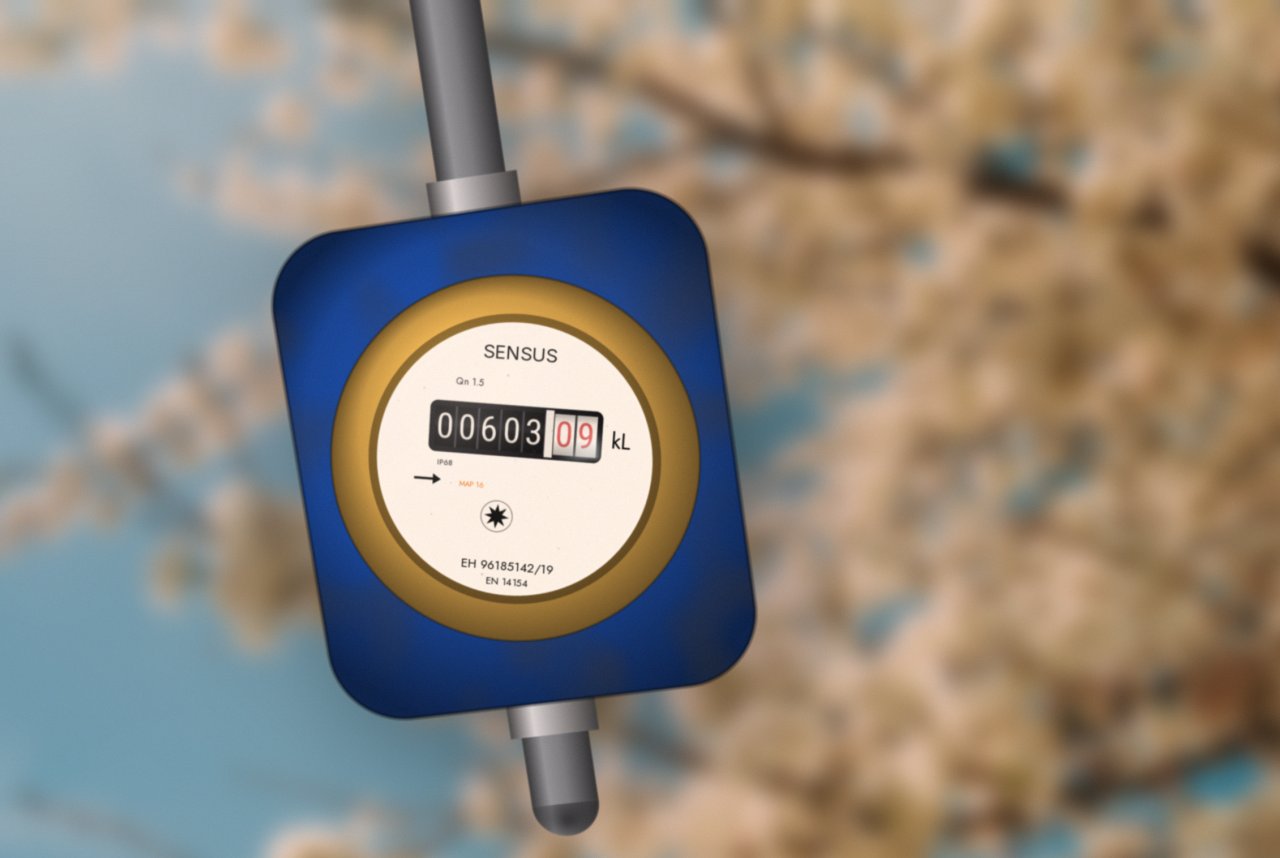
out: 603.09 kL
